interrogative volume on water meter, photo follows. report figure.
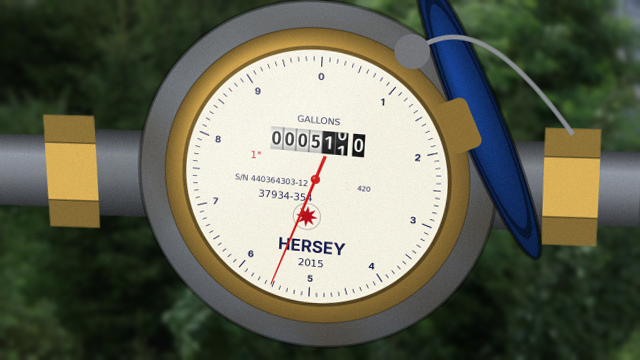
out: 5105.5 gal
